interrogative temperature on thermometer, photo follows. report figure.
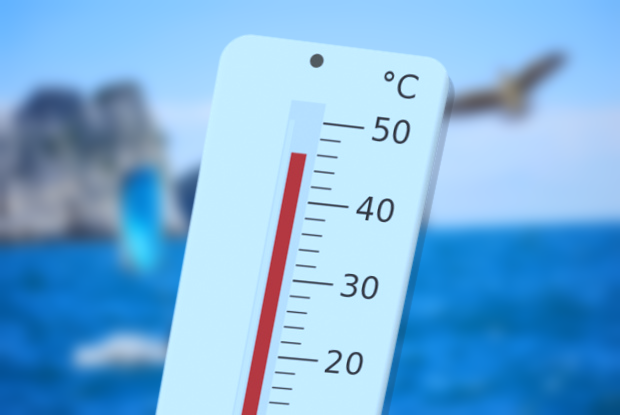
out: 46 °C
